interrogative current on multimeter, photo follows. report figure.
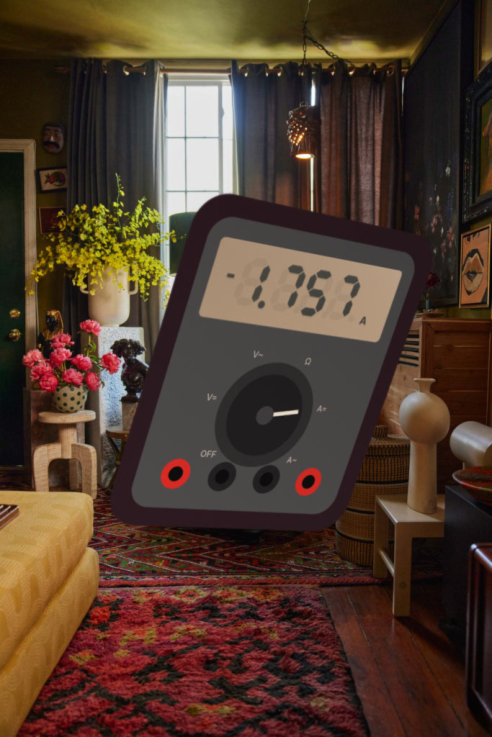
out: -1.757 A
